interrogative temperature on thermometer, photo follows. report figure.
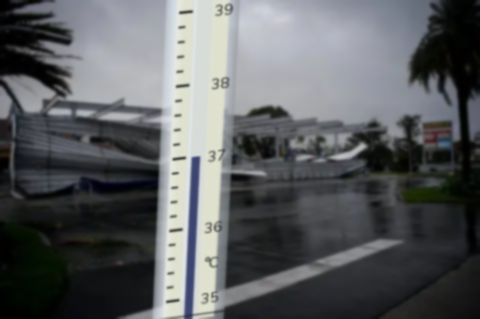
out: 37 °C
